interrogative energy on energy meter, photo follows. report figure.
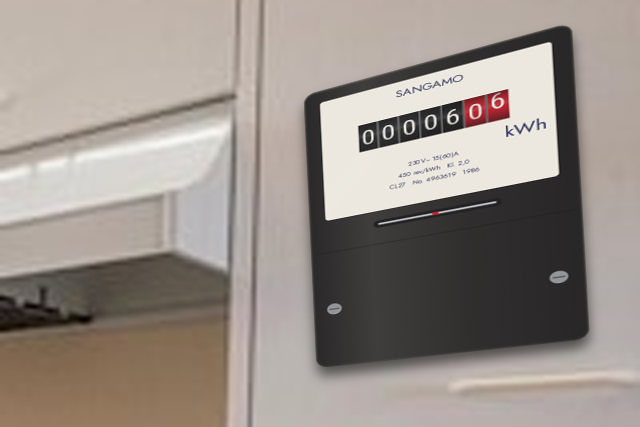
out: 6.06 kWh
